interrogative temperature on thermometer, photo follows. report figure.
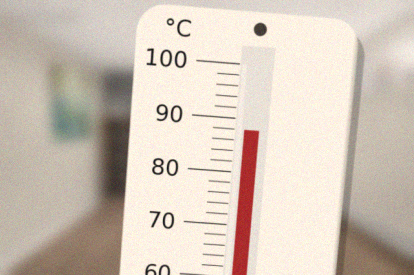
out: 88 °C
